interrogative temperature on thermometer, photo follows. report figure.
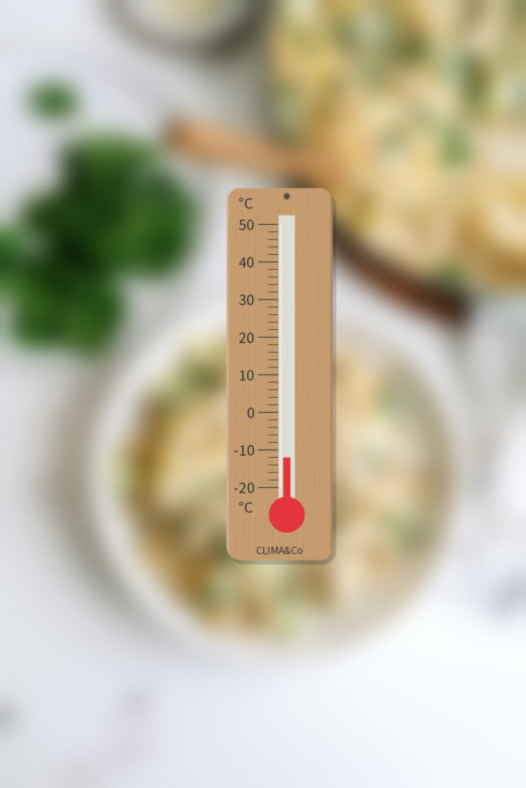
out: -12 °C
